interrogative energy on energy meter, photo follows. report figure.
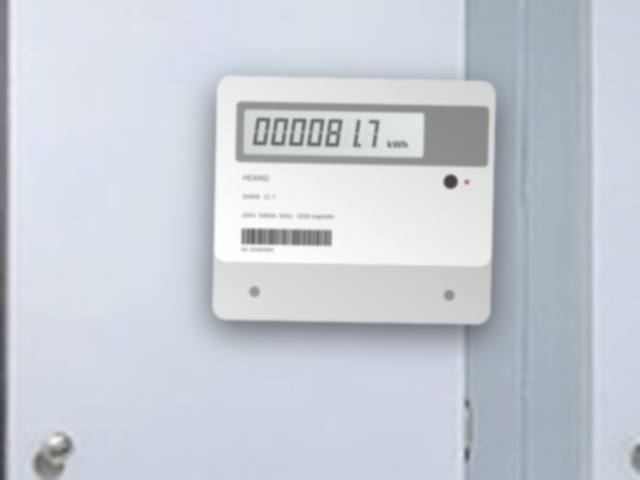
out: 81.7 kWh
